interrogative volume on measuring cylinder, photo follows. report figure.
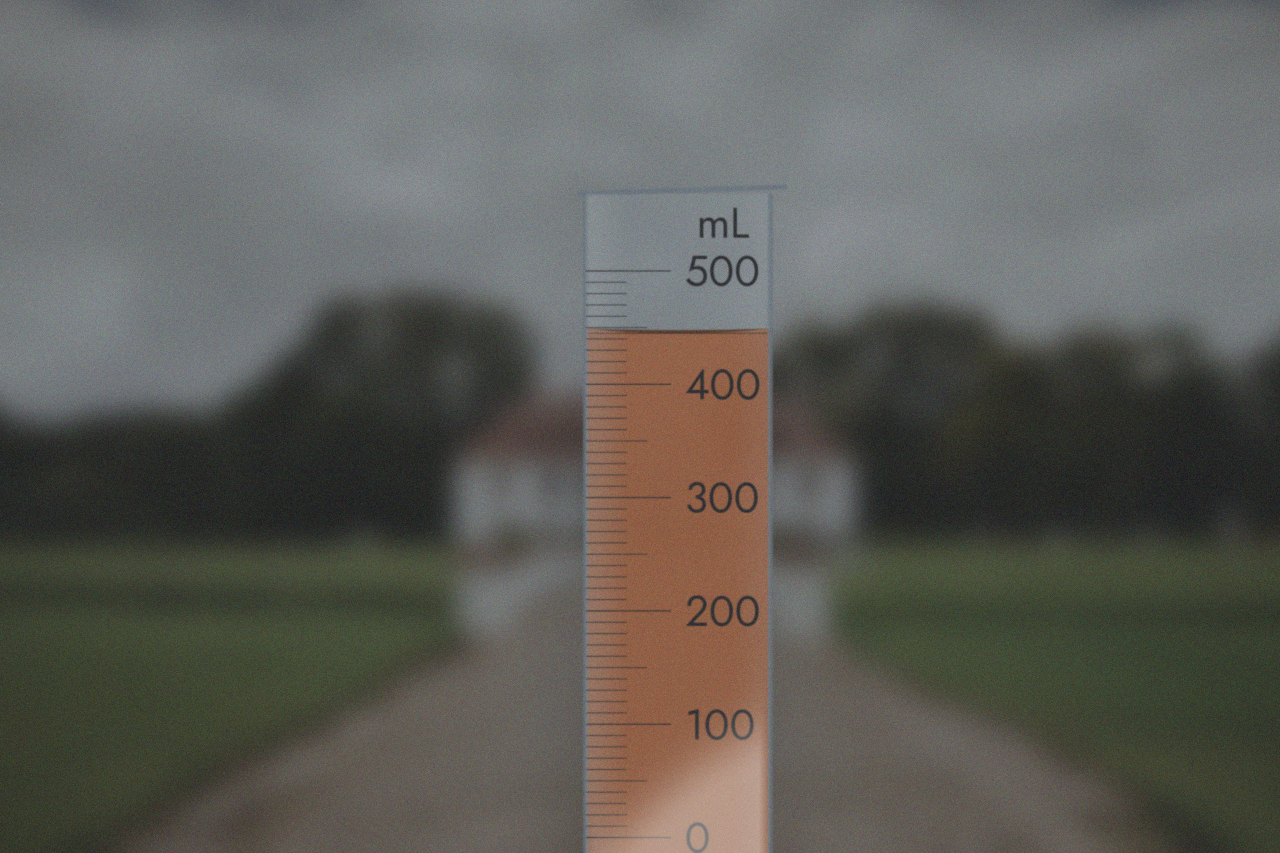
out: 445 mL
